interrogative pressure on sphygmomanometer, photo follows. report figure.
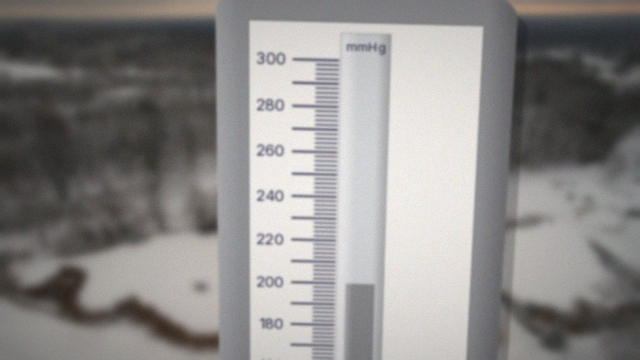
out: 200 mmHg
